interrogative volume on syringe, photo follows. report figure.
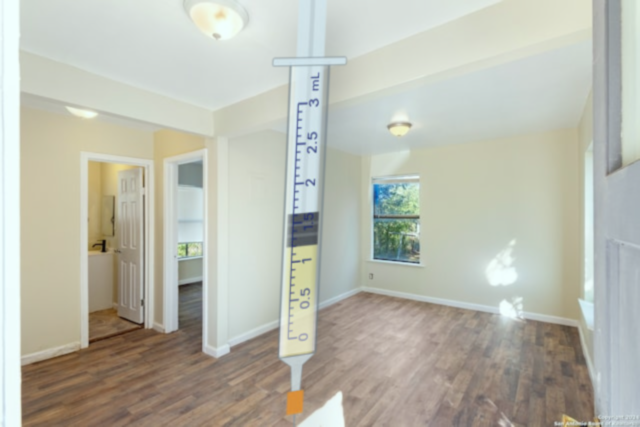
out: 1.2 mL
